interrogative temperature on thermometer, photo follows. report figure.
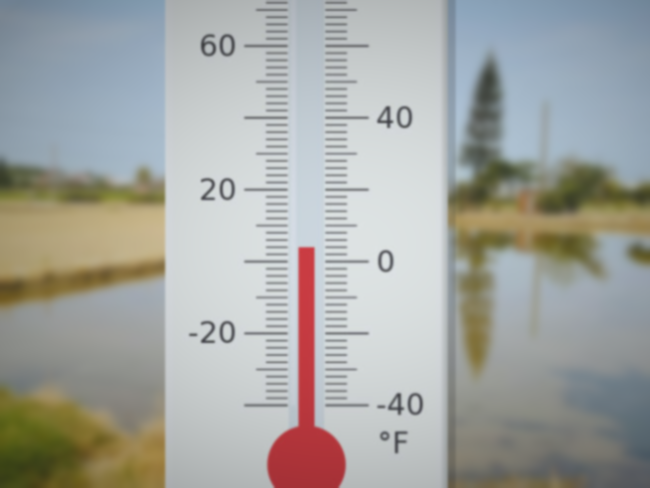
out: 4 °F
